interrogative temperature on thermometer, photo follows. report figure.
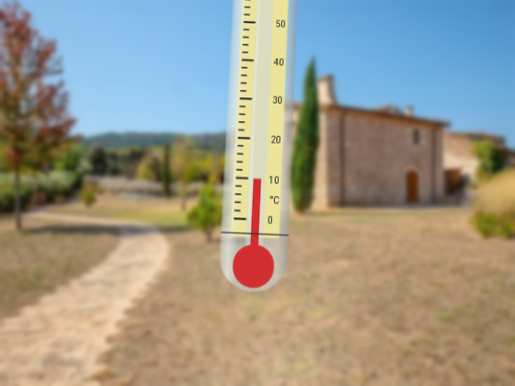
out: 10 °C
